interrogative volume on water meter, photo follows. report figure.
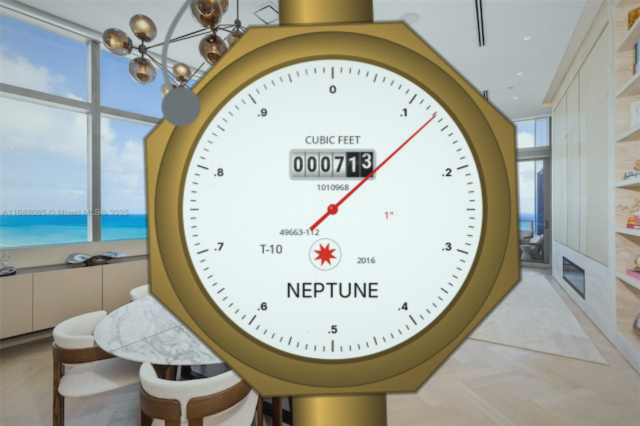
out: 713.13 ft³
